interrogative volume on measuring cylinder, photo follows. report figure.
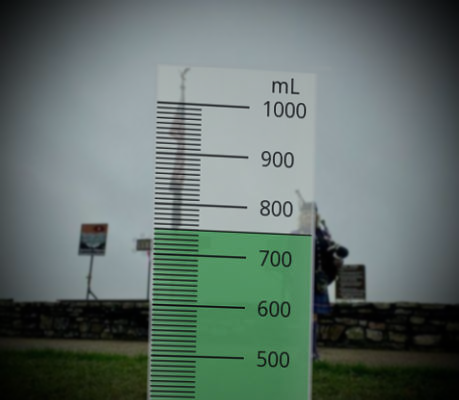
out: 750 mL
